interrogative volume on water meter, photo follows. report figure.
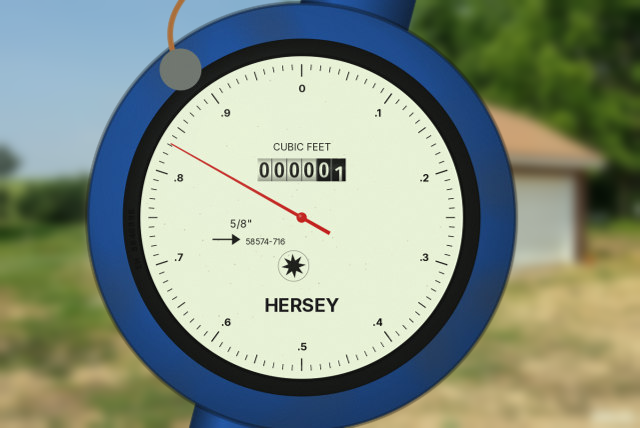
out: 0.83 ft³
